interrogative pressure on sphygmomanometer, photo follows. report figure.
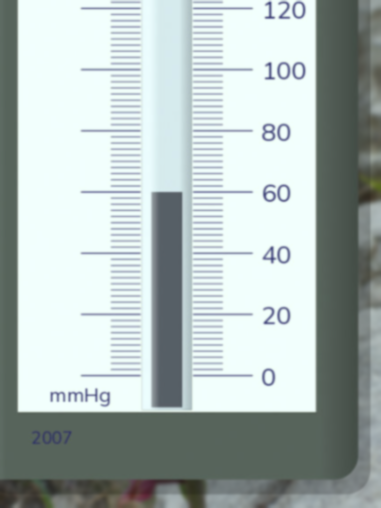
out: 60 mmHg
